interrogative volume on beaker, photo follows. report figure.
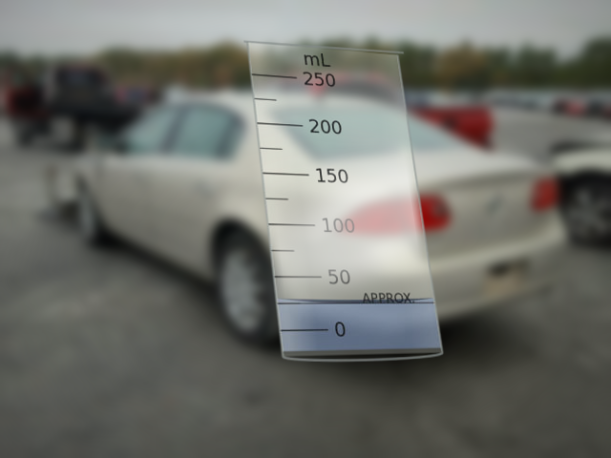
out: 25 mL
